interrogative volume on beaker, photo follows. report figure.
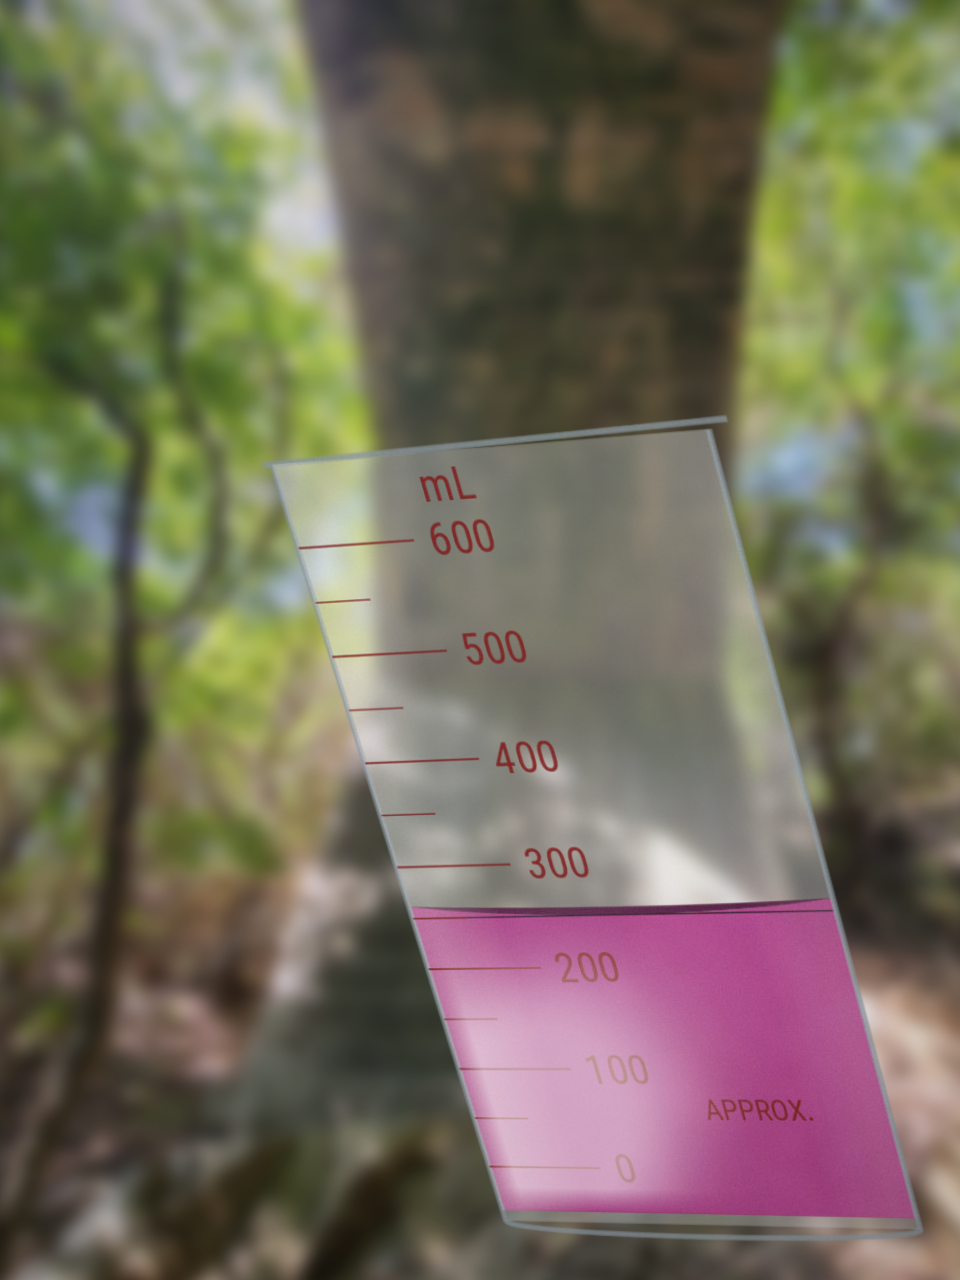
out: 250 mL
